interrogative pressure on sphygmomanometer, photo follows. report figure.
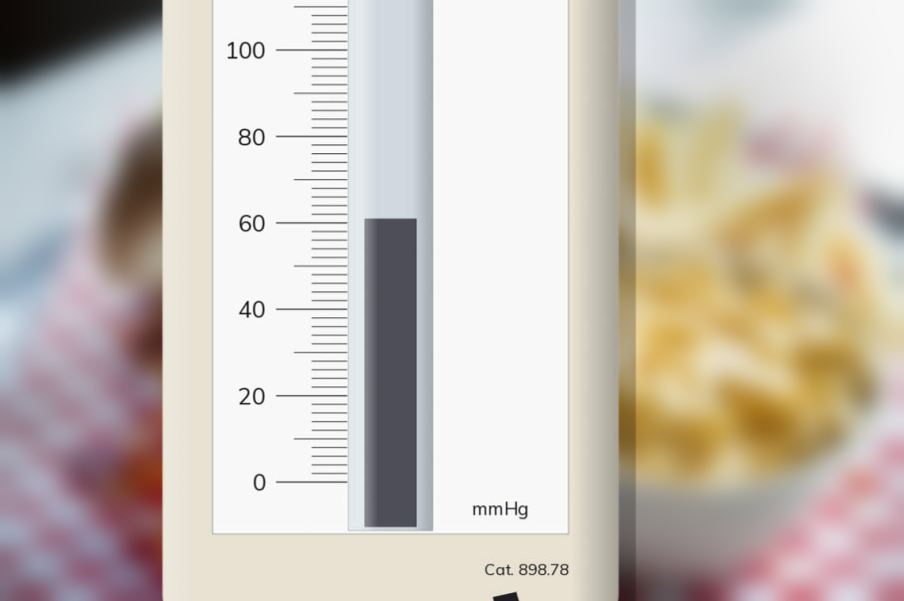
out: 61 mmHg
